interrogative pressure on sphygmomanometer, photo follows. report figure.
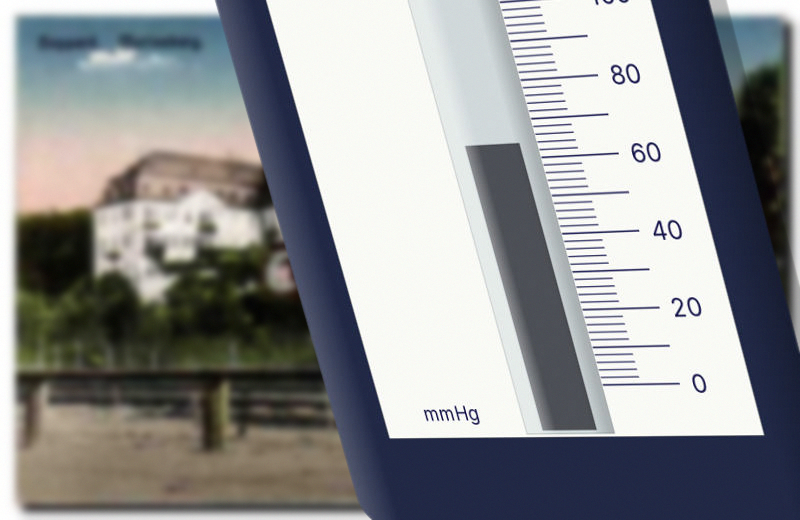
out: 64 mmHg
